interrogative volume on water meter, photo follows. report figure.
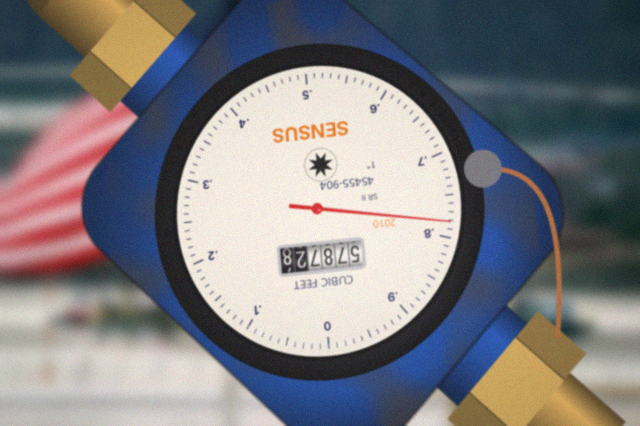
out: 578727.78 ft³
